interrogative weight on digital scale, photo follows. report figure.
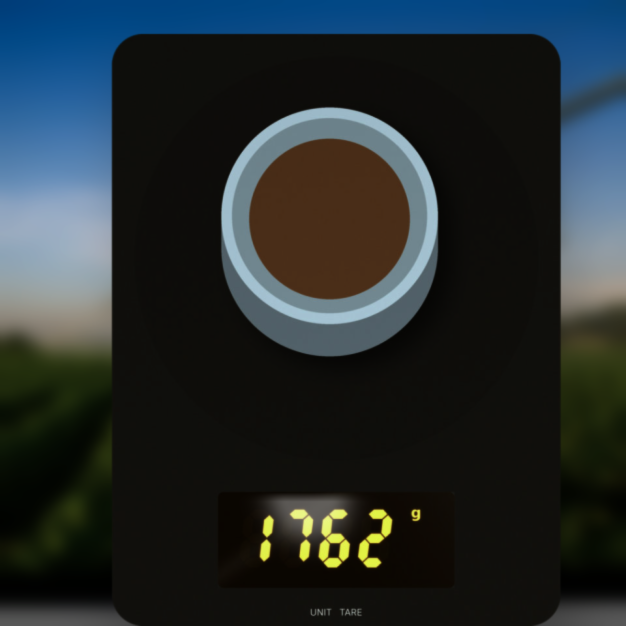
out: 1762 g
